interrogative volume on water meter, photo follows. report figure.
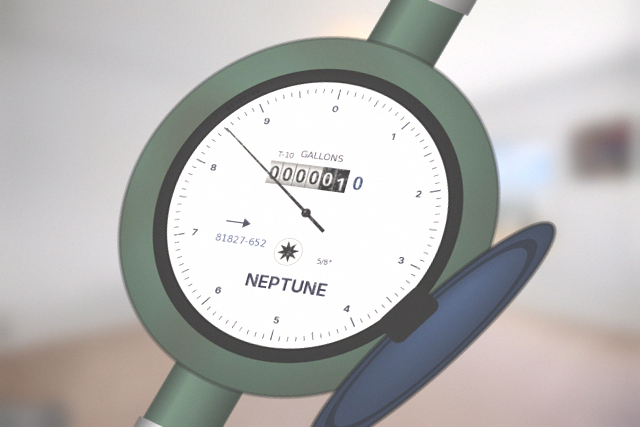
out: 8.5 gal
